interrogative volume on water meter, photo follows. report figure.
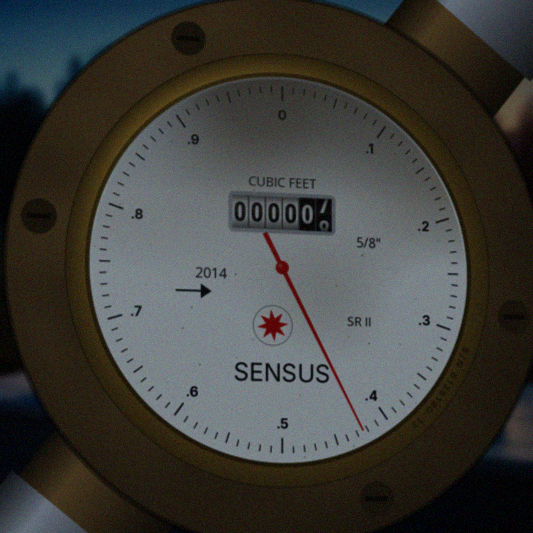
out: 7.42 ft³
